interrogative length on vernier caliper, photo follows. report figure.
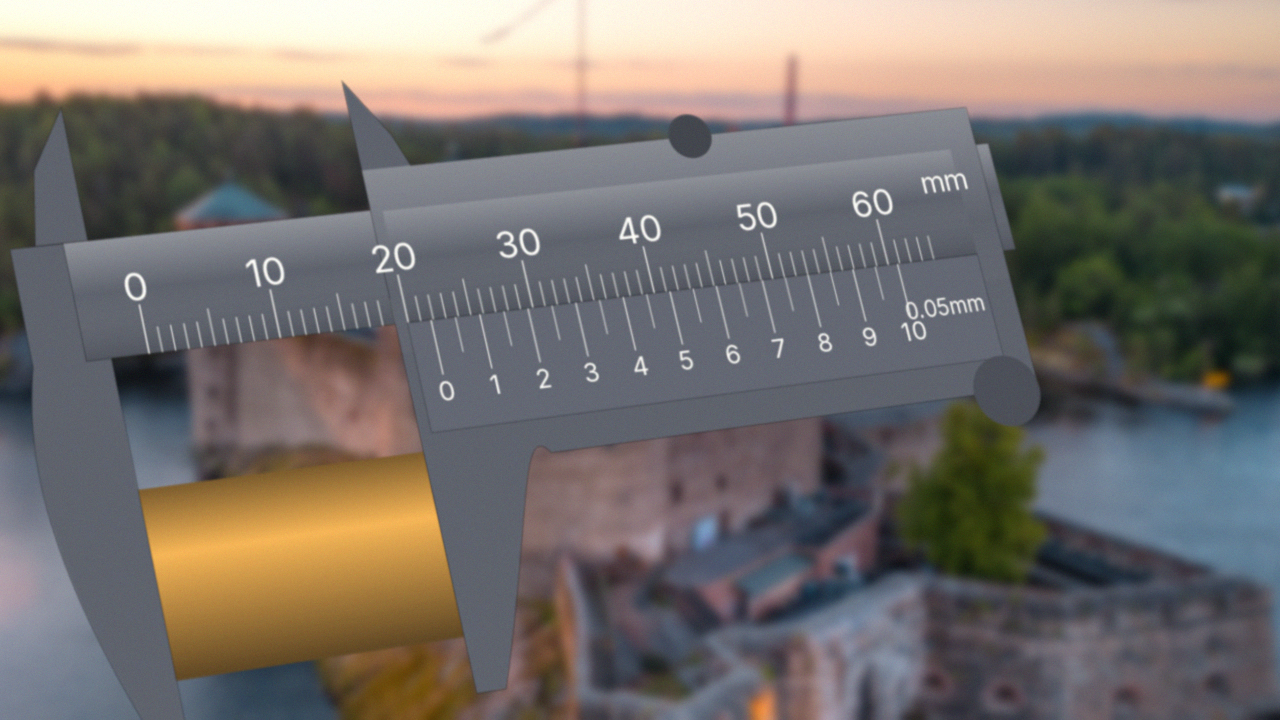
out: 21.8 mm
